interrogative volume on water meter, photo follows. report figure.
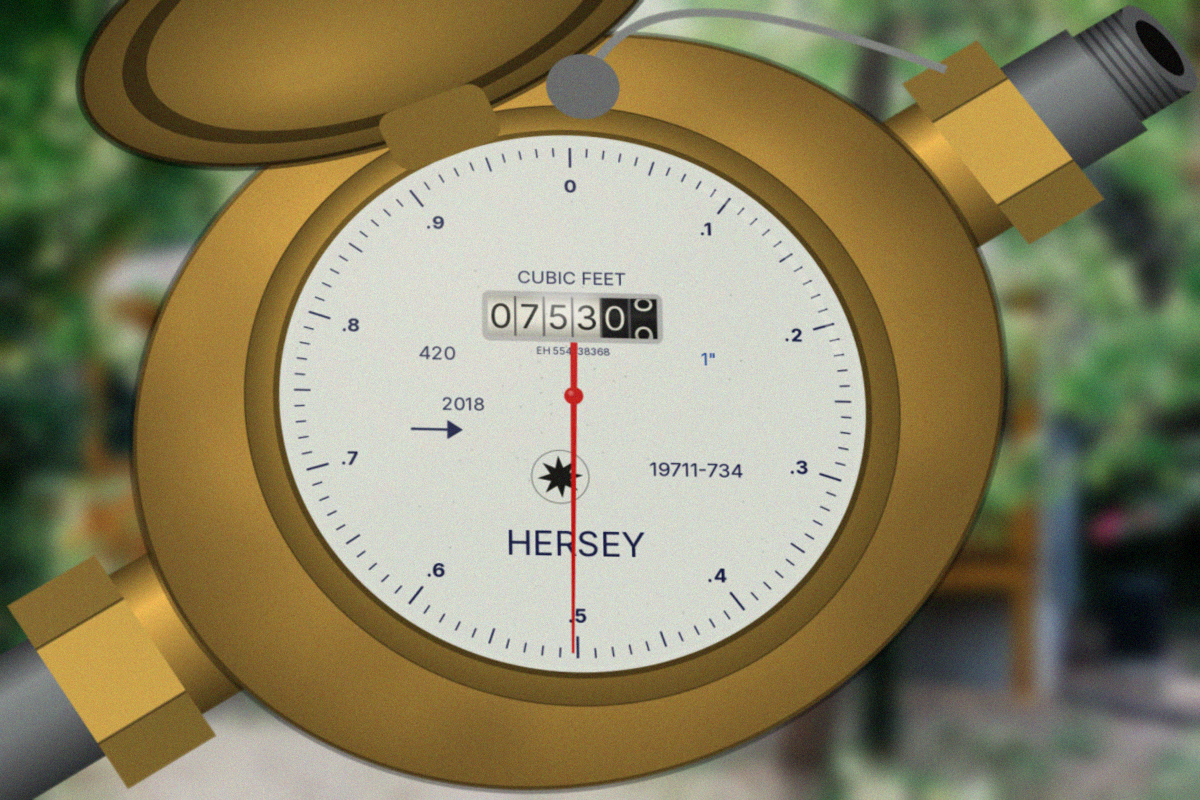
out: 75308.50 ft³
